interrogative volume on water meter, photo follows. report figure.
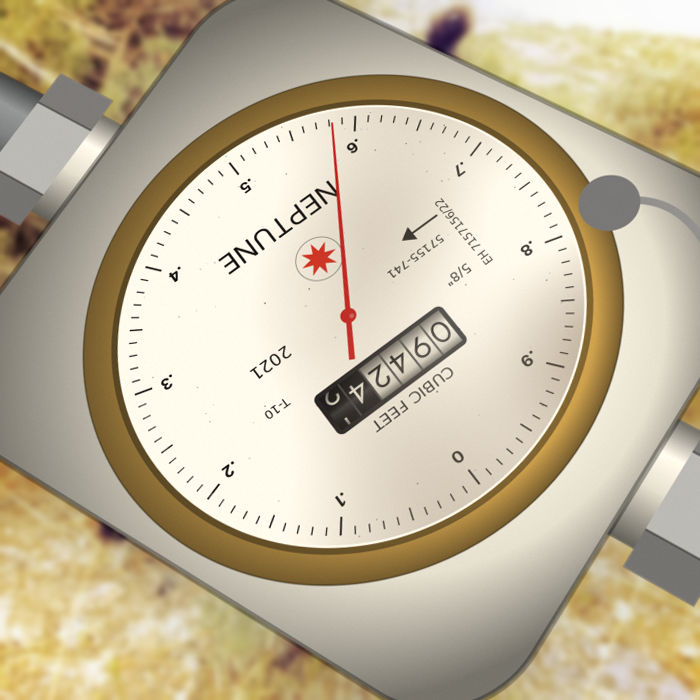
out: 94241.58 ft³
